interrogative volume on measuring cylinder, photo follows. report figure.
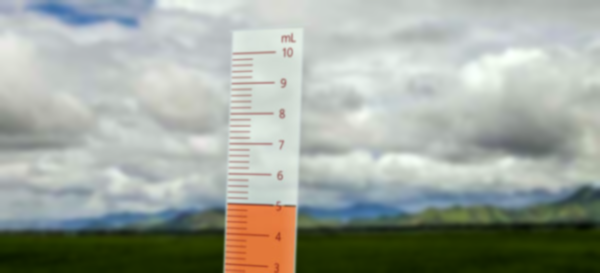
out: 5 mL
